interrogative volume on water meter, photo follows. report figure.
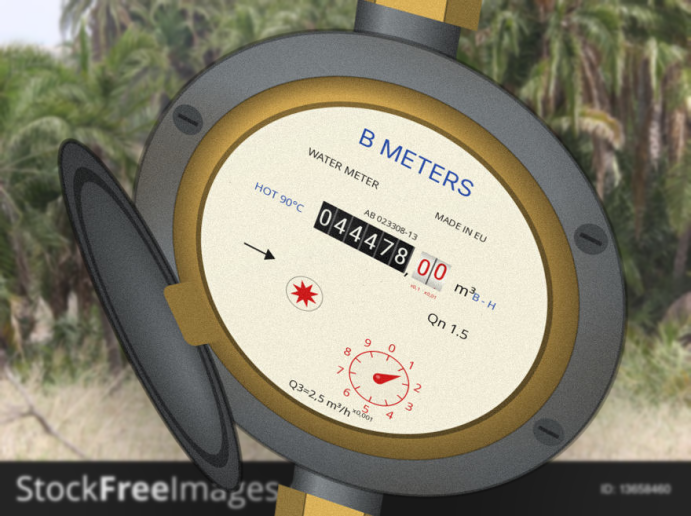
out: 44478.001 m³
